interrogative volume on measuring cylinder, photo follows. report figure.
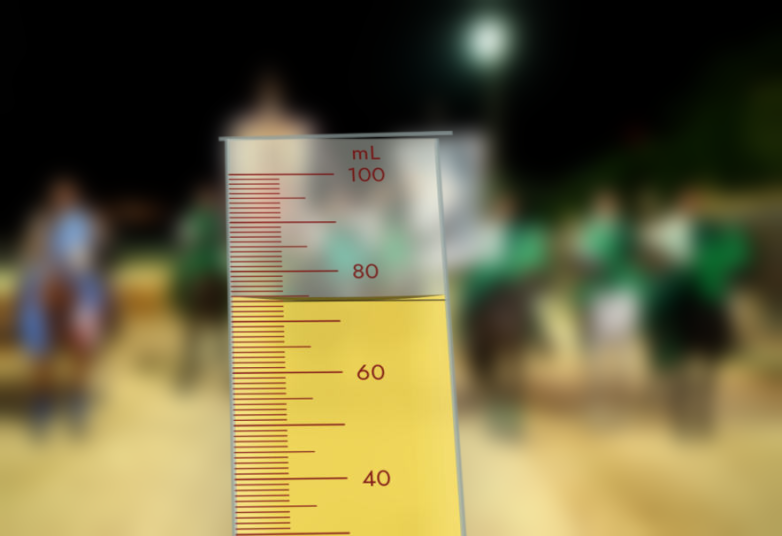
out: 74 mL
